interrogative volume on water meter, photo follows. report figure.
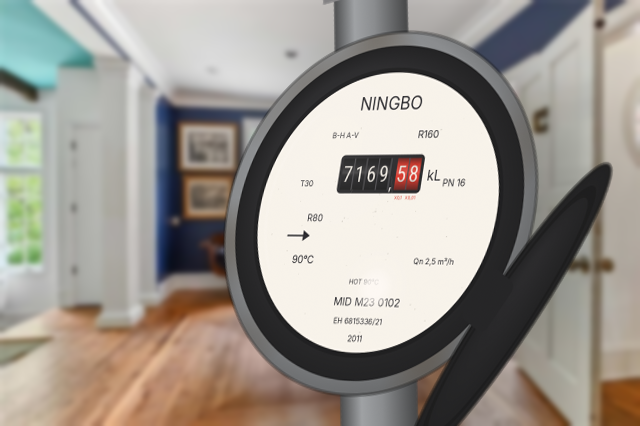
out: 7169.58 kL
